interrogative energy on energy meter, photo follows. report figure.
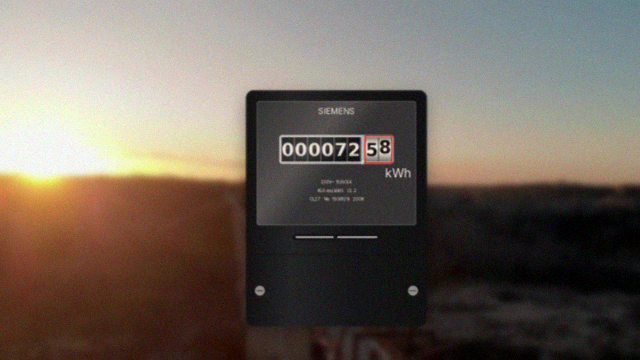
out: 72.58 kWh
